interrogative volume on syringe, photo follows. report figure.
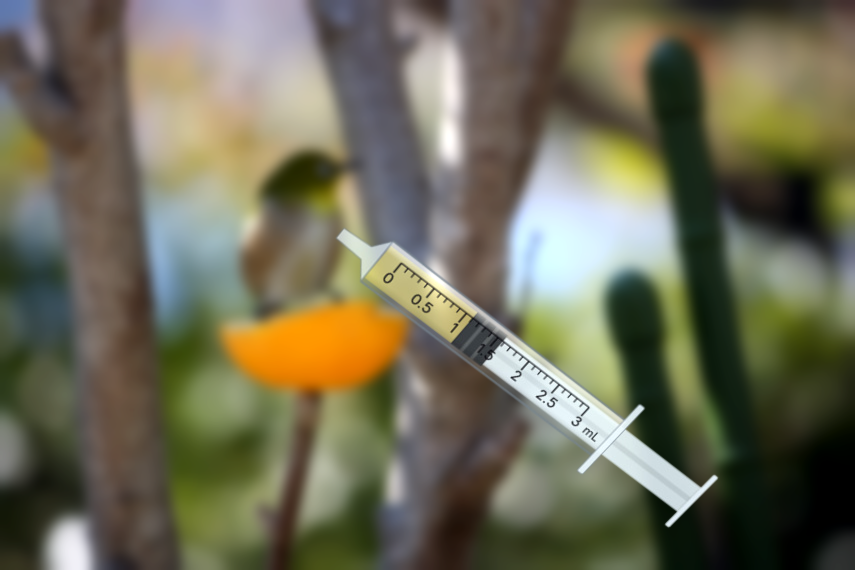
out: 1.1 mL
